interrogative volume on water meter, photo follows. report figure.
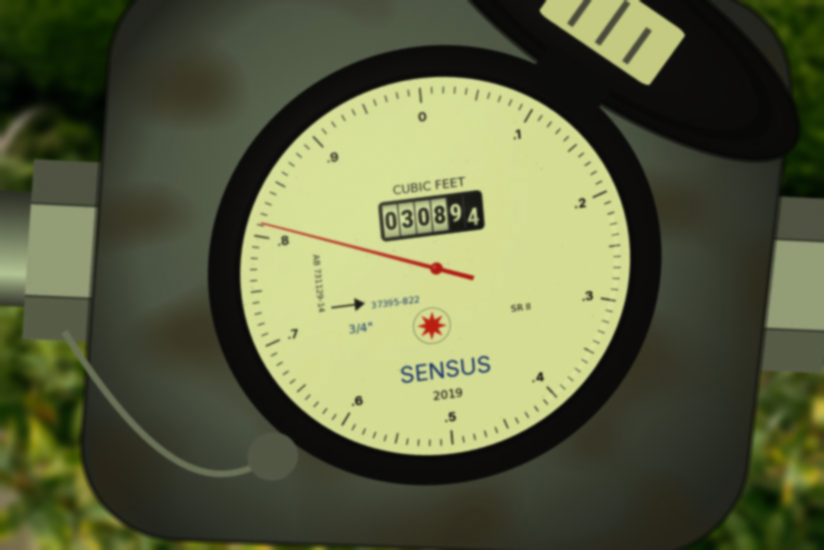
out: 30893.81 ft³
